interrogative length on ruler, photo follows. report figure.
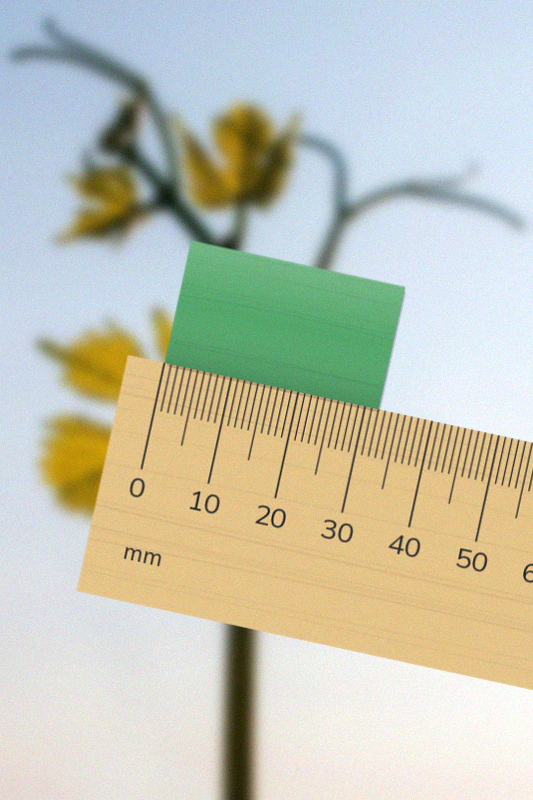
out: 32 mm
